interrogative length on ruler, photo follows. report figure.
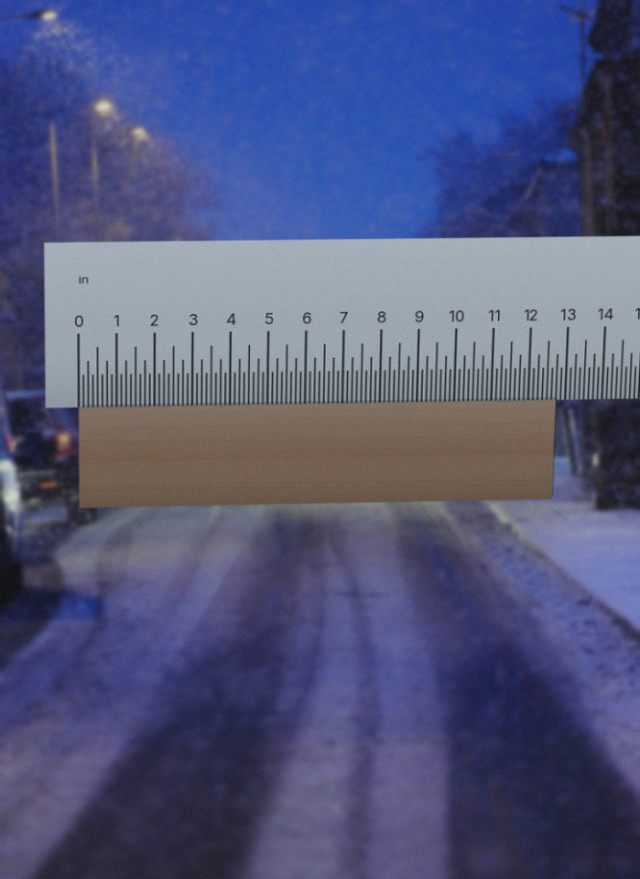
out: 12.75 in
